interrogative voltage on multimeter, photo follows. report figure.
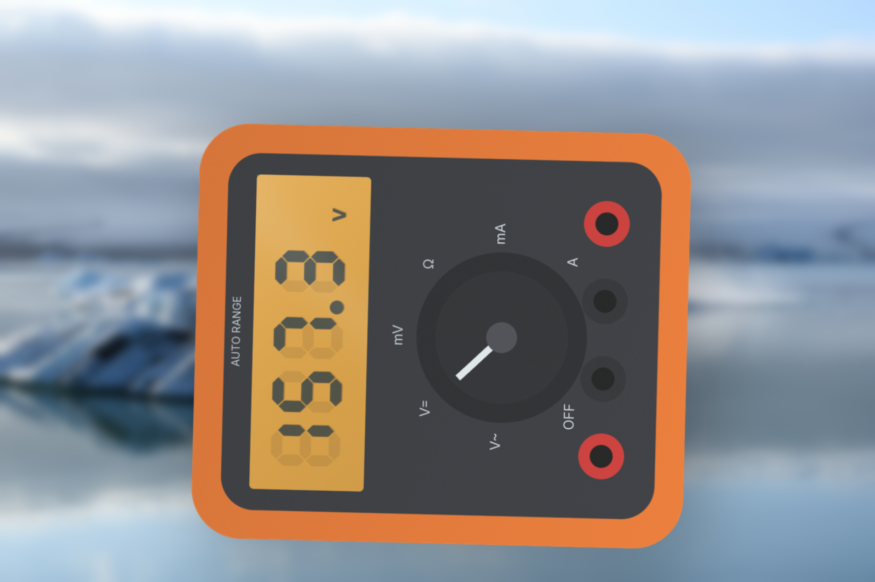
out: 157.3 V
